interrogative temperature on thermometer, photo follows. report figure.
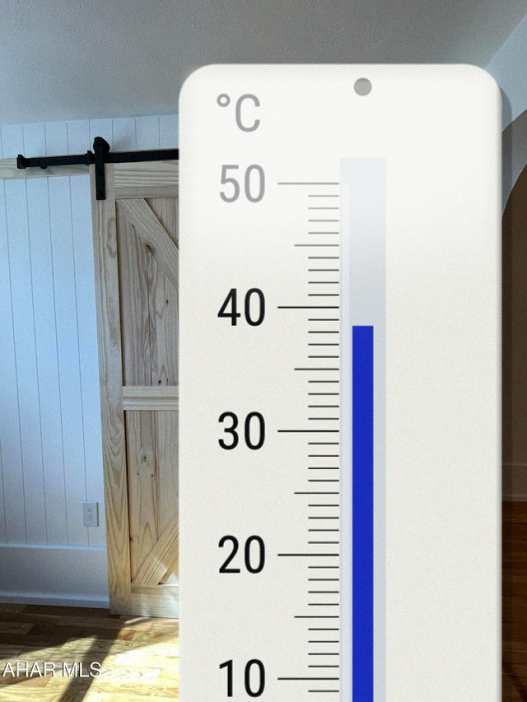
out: 38.5 °C
